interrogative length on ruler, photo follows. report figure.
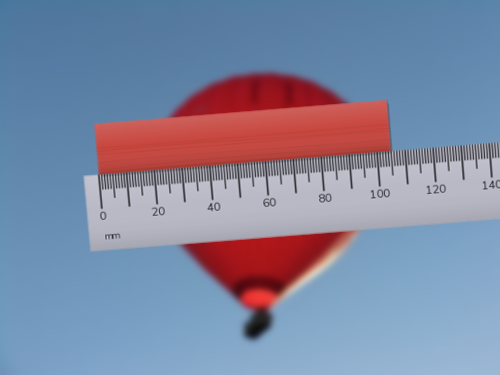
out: 105 mm
